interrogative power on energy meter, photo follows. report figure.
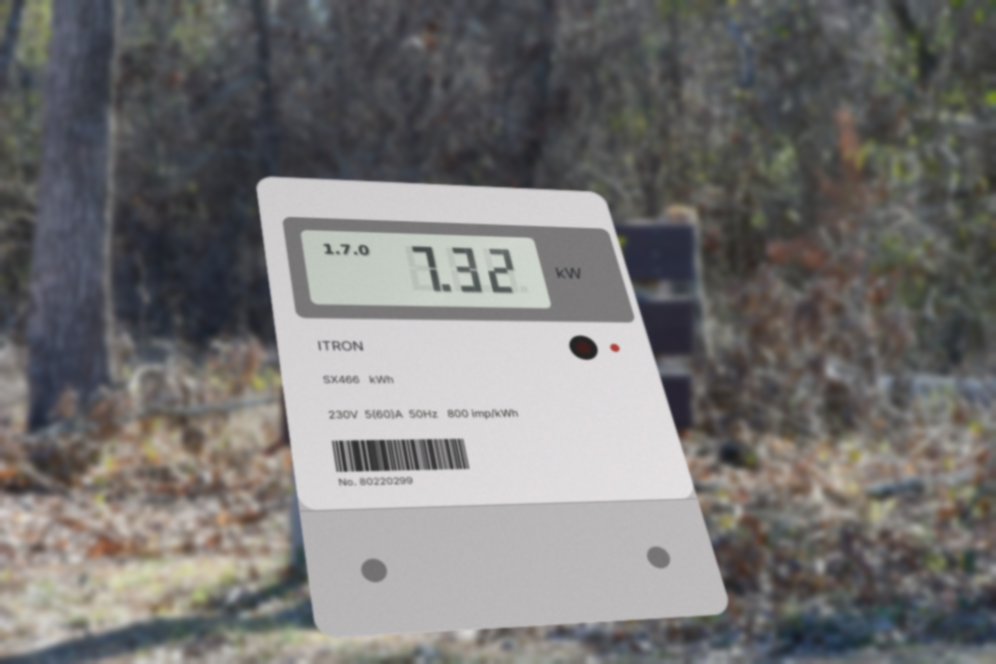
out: 7.32 kW
